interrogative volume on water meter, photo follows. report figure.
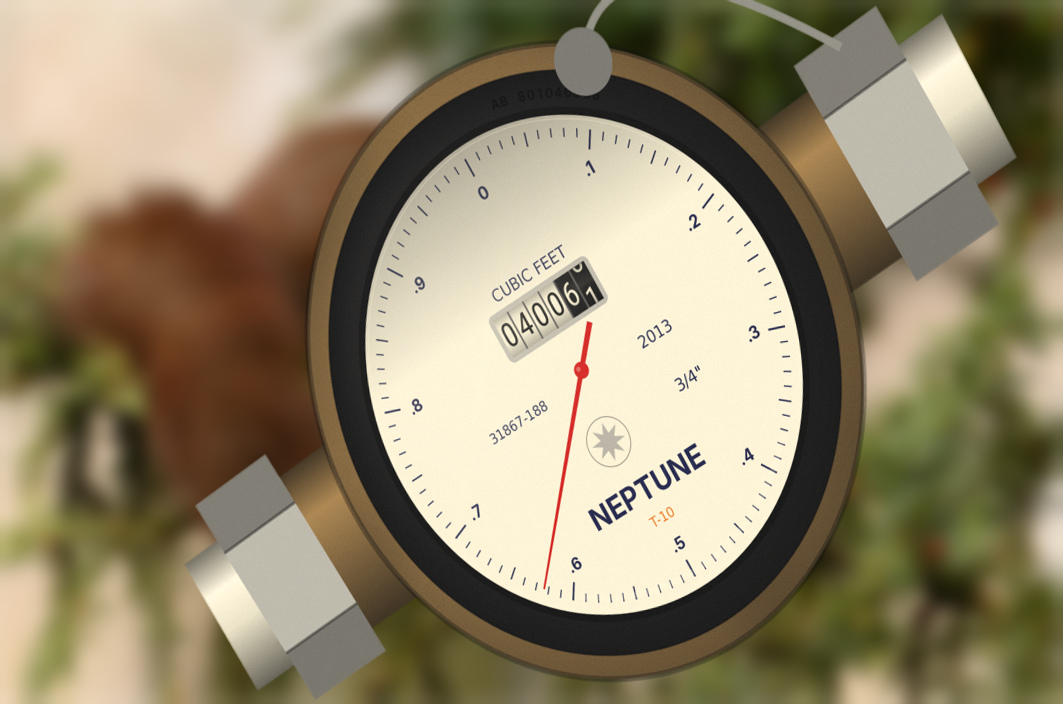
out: 40060.62 ft³
